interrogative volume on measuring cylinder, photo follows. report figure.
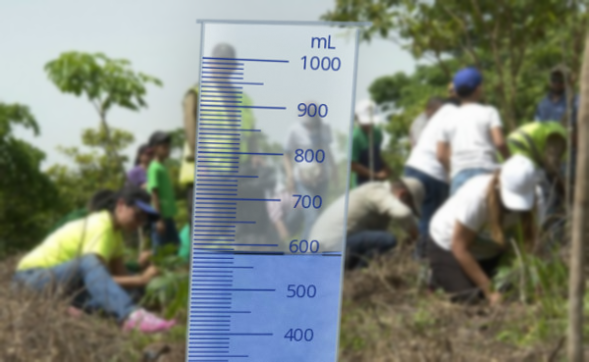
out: 580 mL
